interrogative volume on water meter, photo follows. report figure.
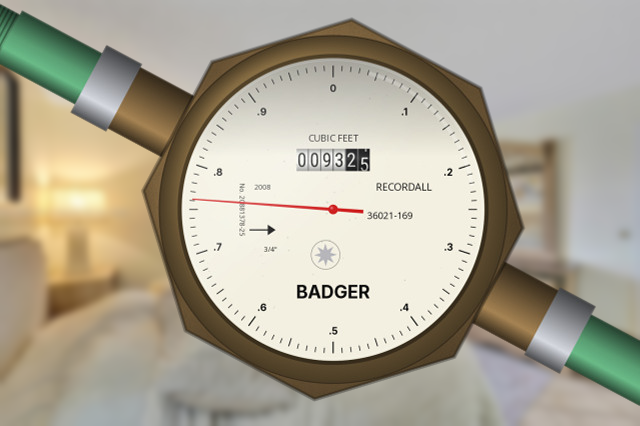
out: 9324.76 ft³
